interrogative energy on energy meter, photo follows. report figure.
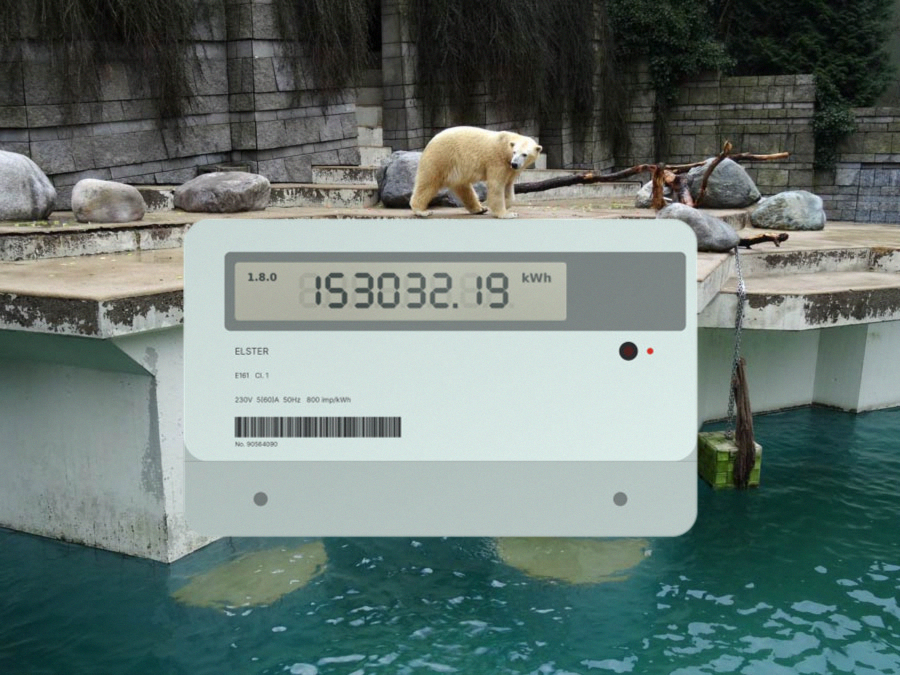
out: 153032.19 kWh
